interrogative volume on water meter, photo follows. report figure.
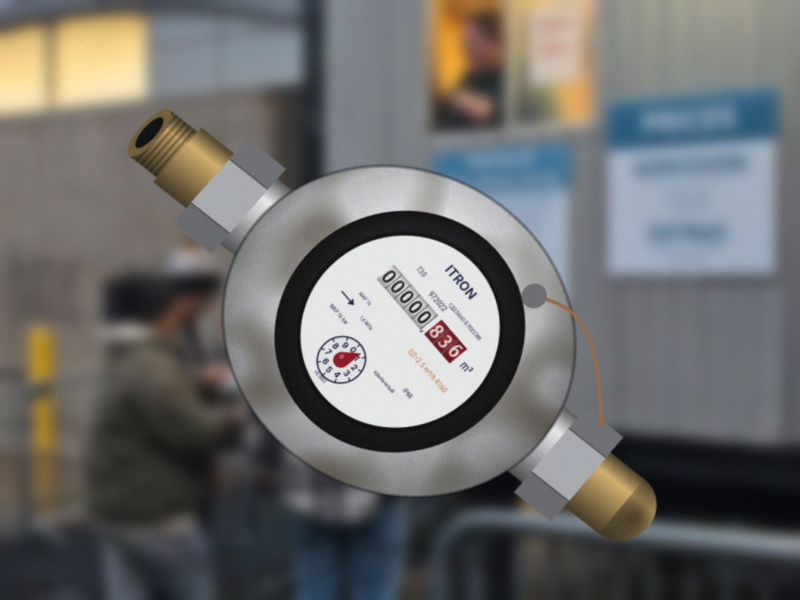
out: 0.8360 m³
